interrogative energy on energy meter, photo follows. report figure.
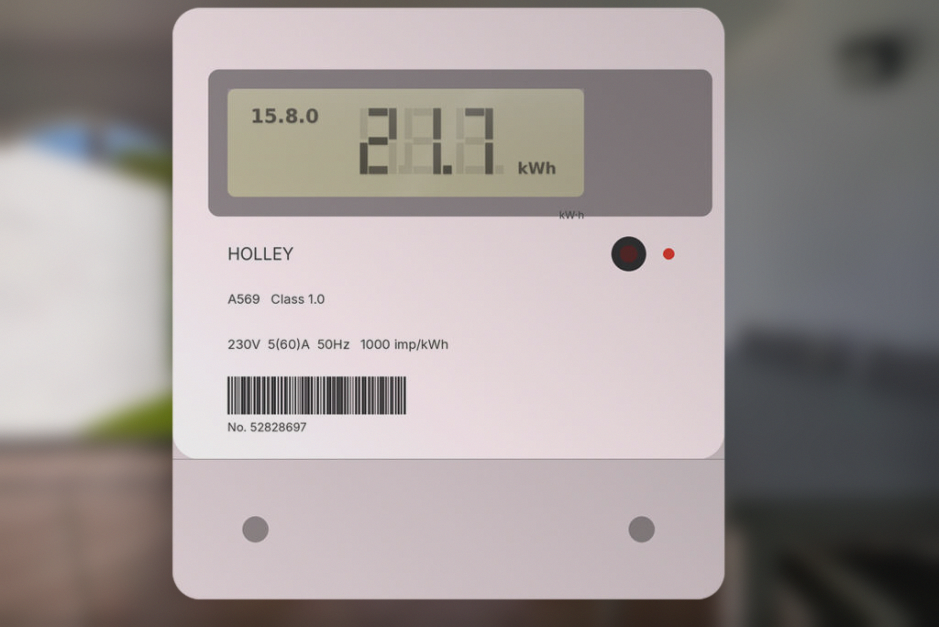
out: 21.7 kWh
